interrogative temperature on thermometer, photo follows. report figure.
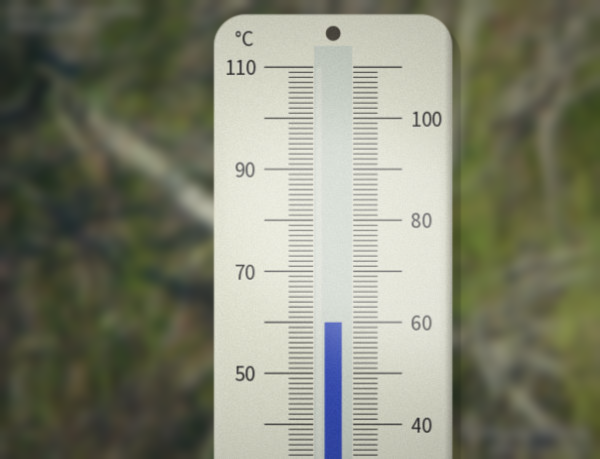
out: 60 °C
